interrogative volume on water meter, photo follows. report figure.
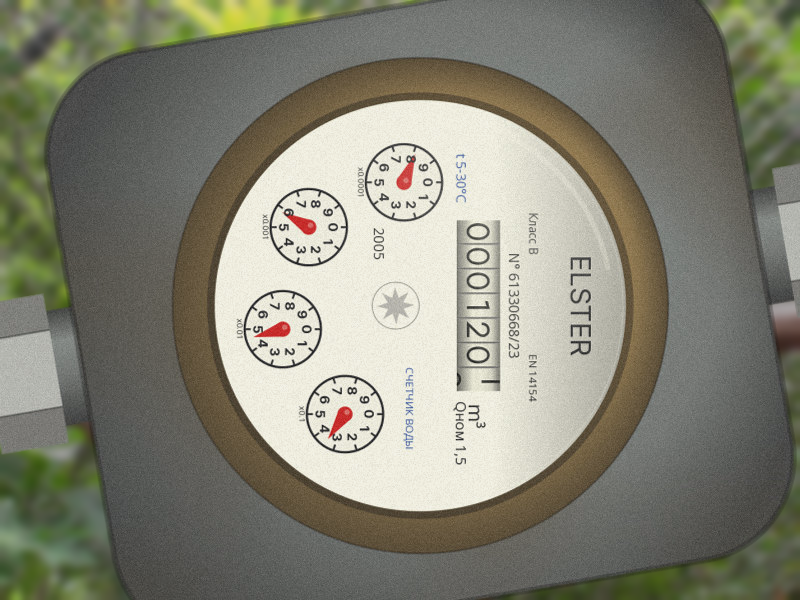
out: 1201.3458 m³
